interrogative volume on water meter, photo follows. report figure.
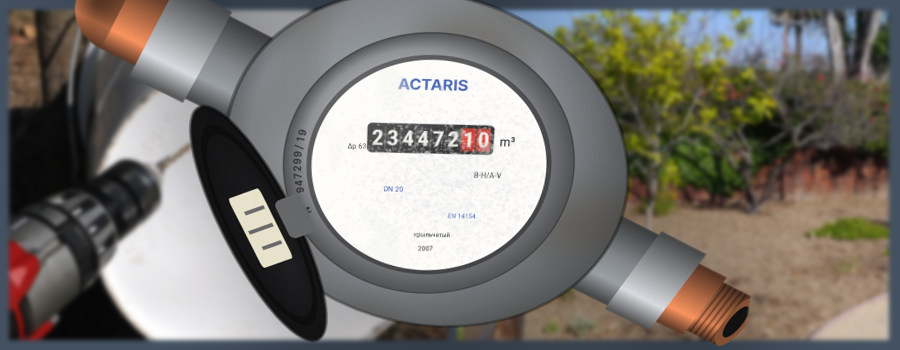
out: 234472.10 m³
